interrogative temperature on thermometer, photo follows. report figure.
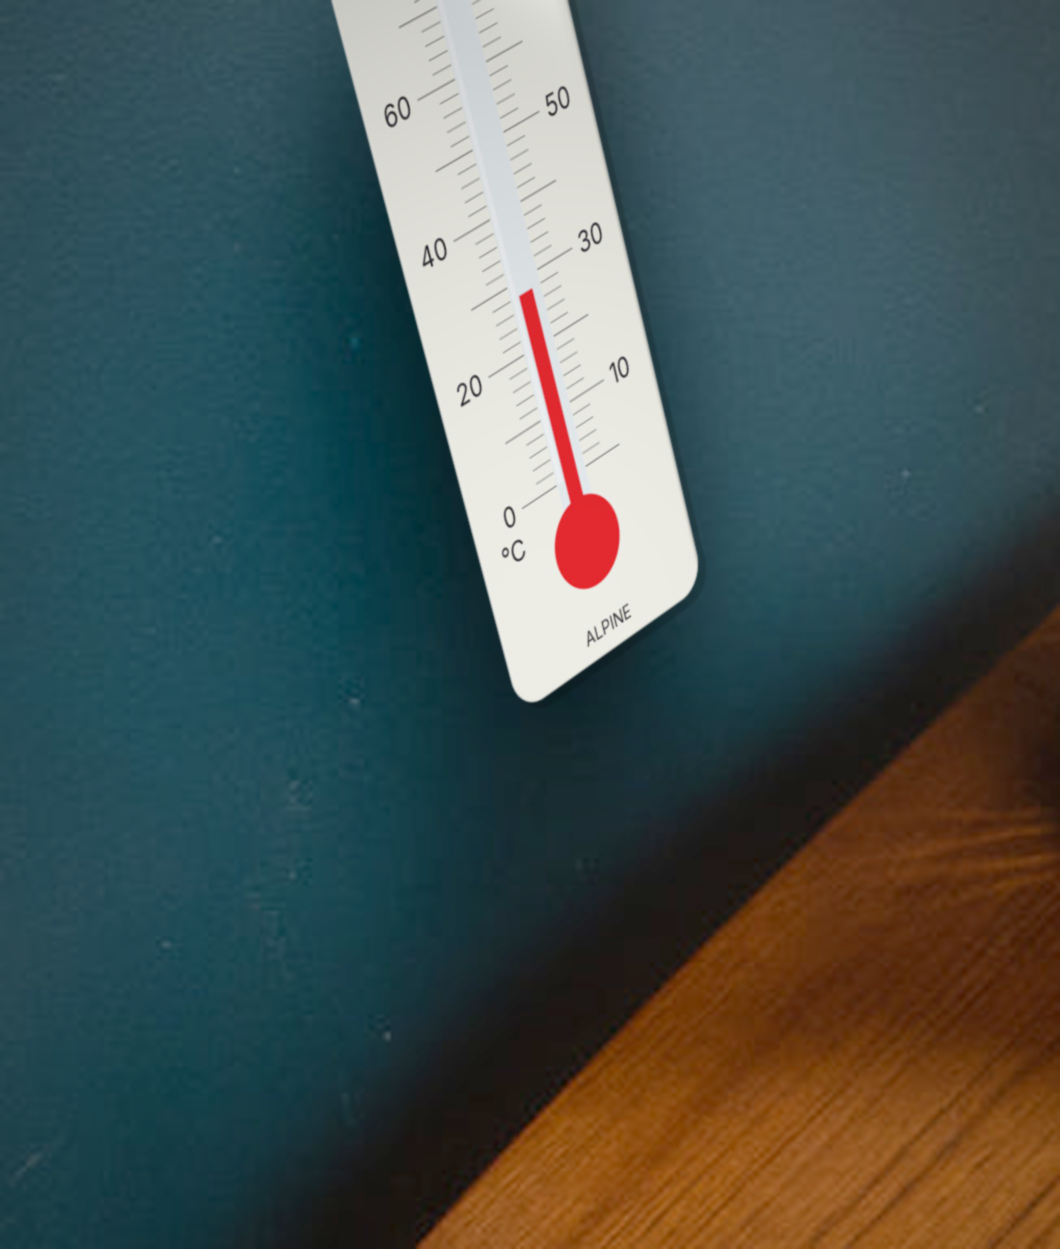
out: 28 °C
